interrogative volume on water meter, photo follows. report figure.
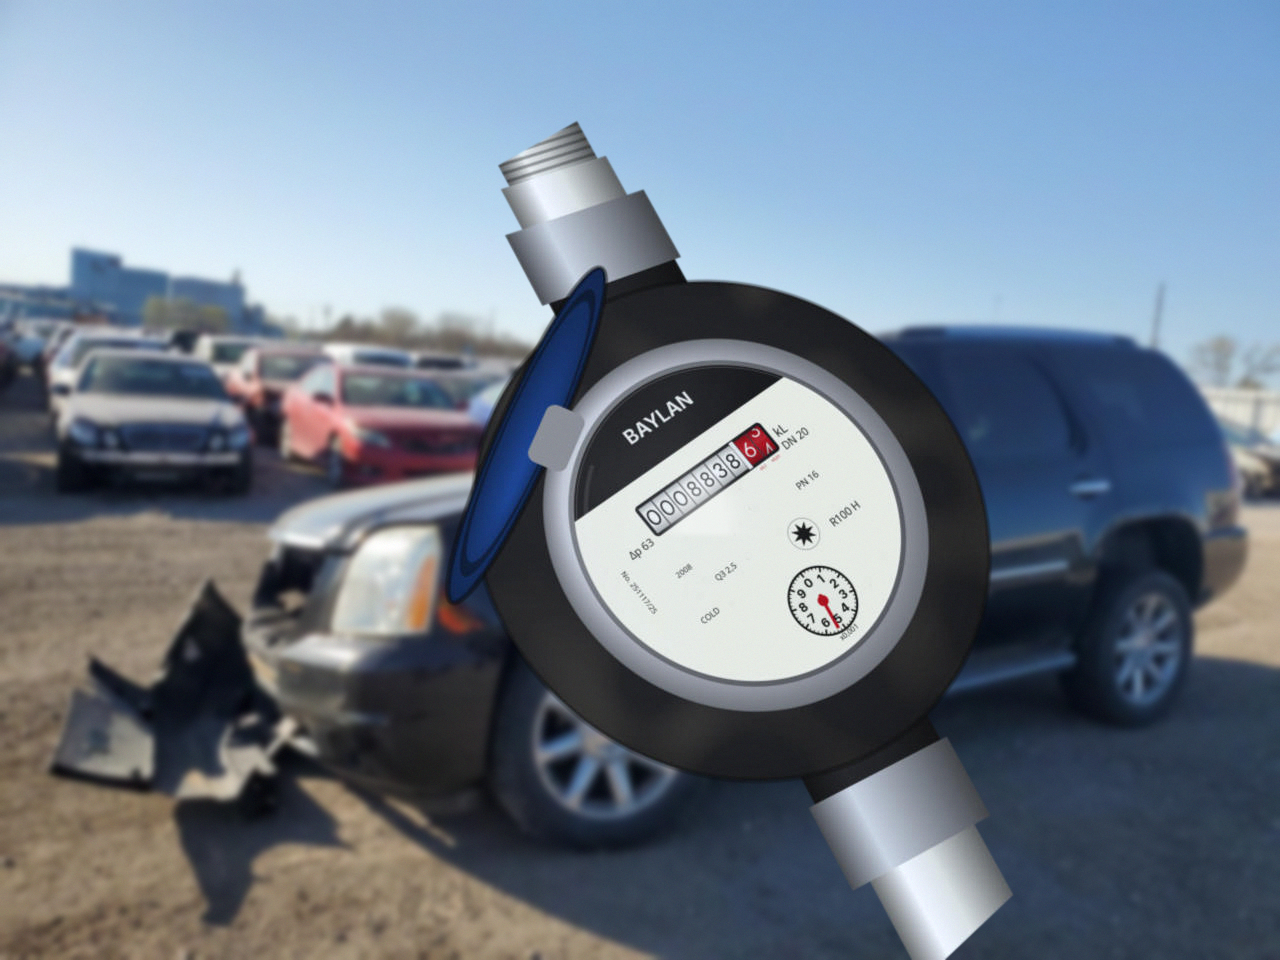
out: 8838.635 kL
